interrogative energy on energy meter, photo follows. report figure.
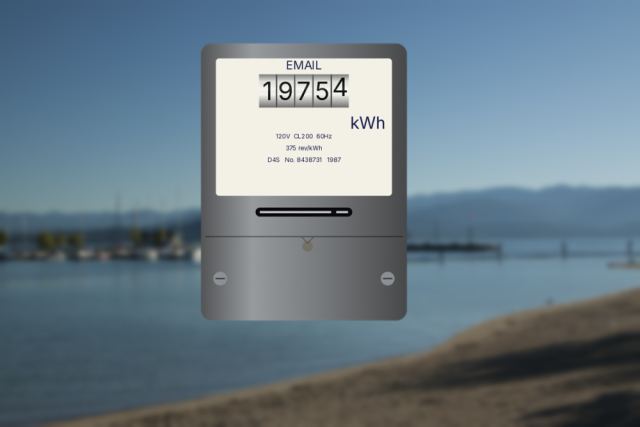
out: 19754 kWh
